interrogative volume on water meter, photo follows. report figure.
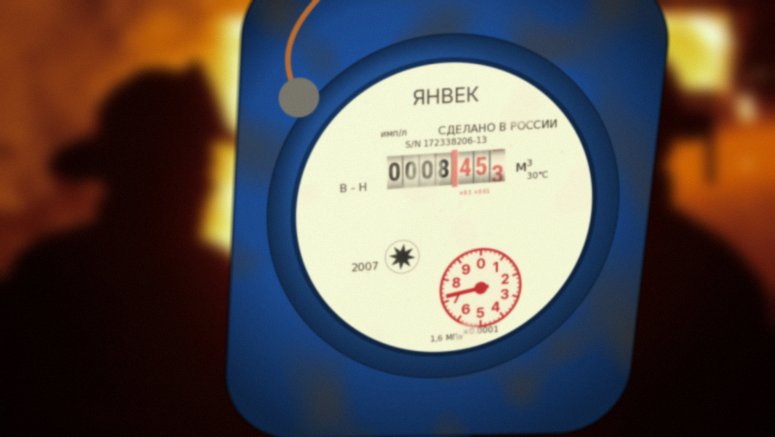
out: 8.4527 m³
